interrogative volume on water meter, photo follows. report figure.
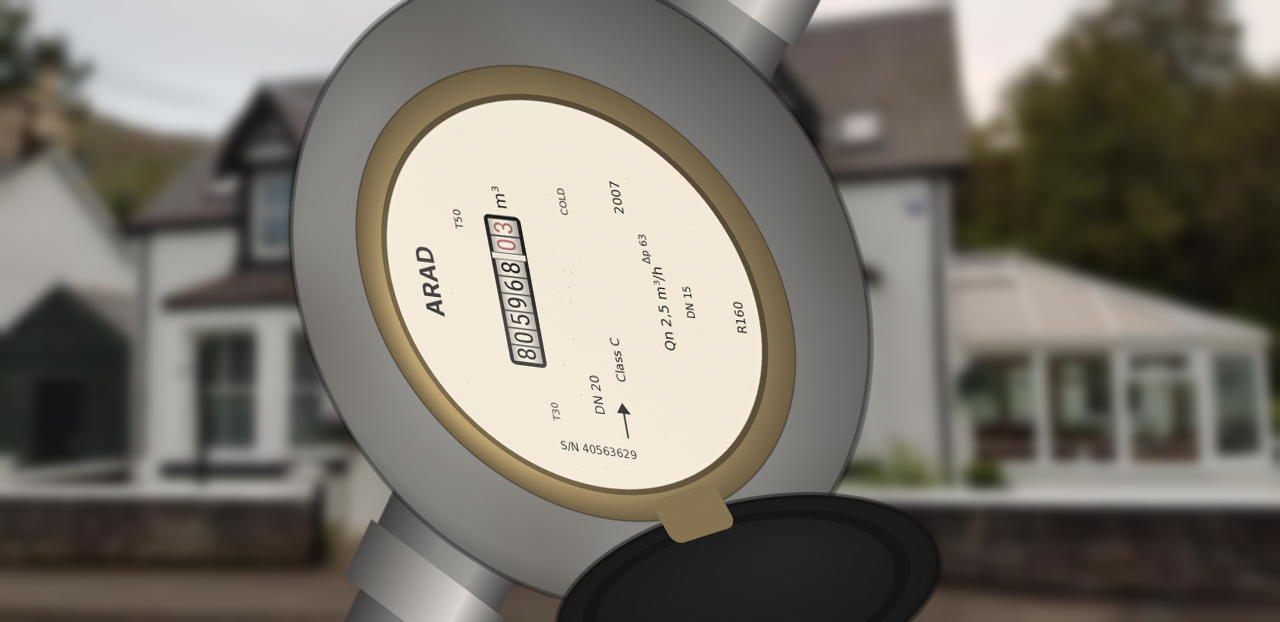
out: 805968.03 m³
